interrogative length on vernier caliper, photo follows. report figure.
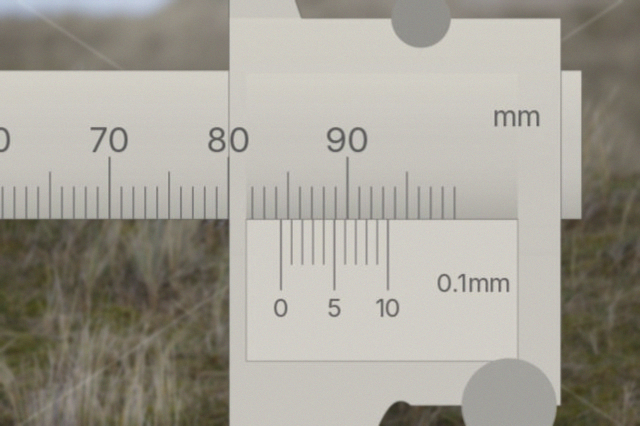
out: 84.4 mm
